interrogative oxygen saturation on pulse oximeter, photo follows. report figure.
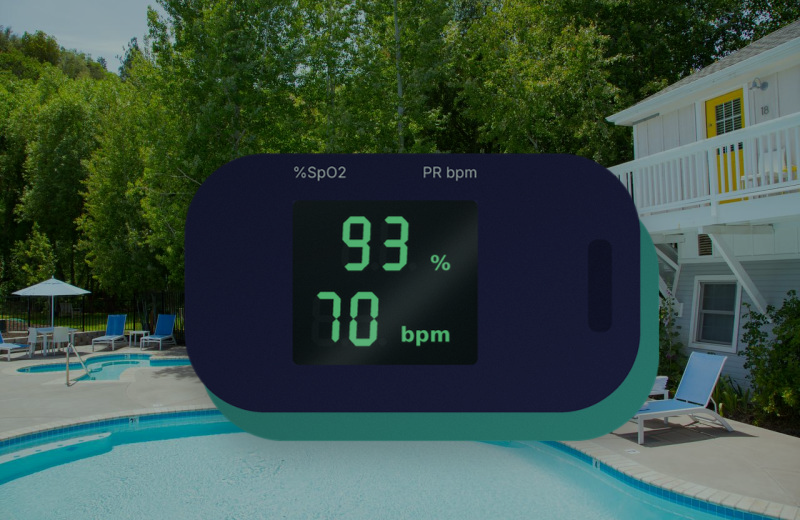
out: 93 %
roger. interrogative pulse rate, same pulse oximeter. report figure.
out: 70 bpm
